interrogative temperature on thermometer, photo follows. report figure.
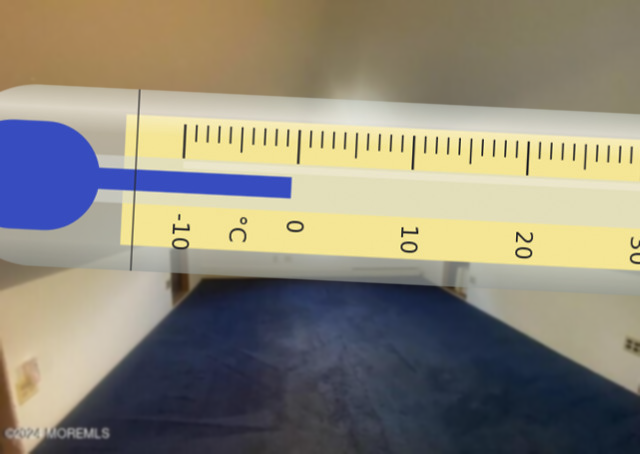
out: -0.5 °C
